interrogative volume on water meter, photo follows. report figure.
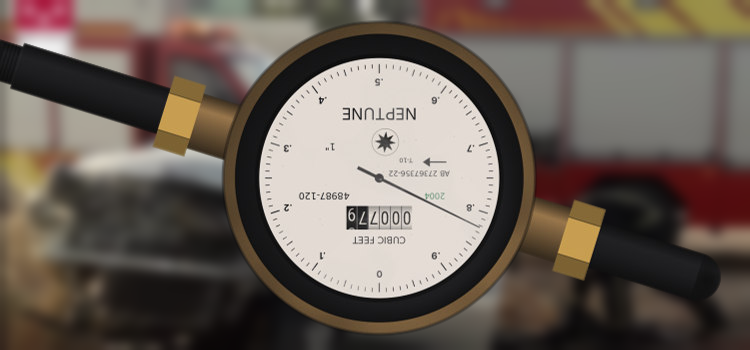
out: 778.82 ft³
